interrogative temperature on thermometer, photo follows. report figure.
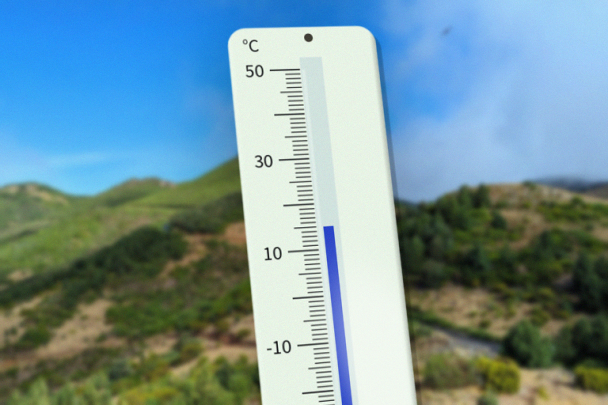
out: 15 °C
